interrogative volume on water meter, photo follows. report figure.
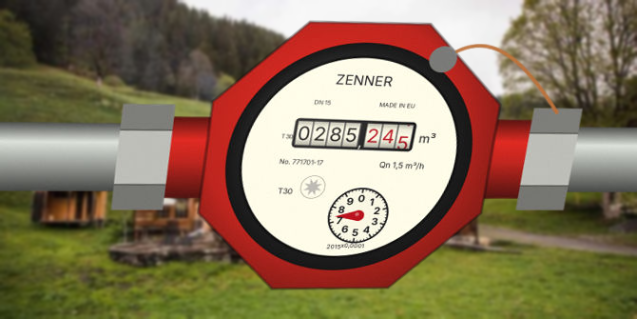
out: 285.2447 m³
